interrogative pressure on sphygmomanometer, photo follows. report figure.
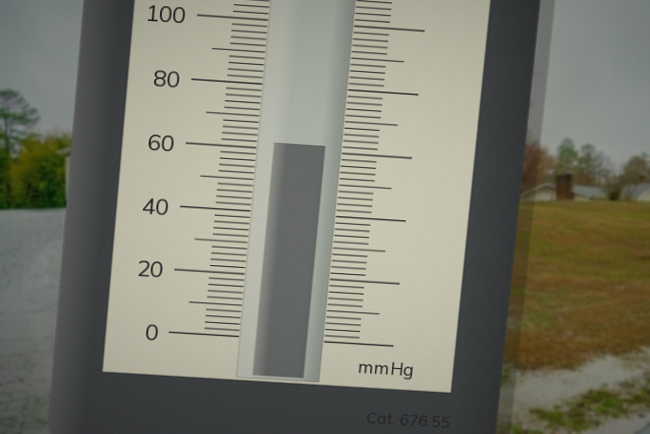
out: 62 mmHg
